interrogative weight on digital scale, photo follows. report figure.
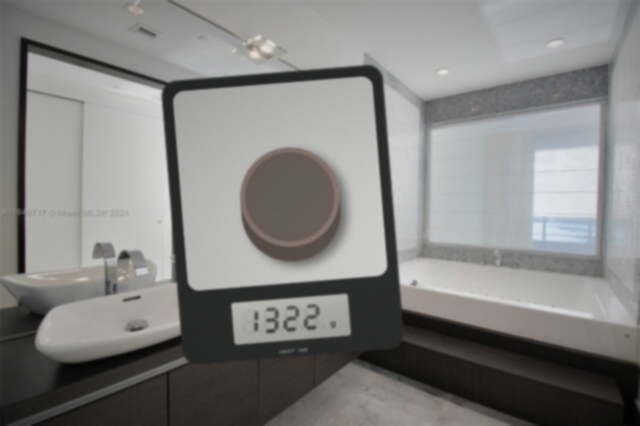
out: 1322 g
